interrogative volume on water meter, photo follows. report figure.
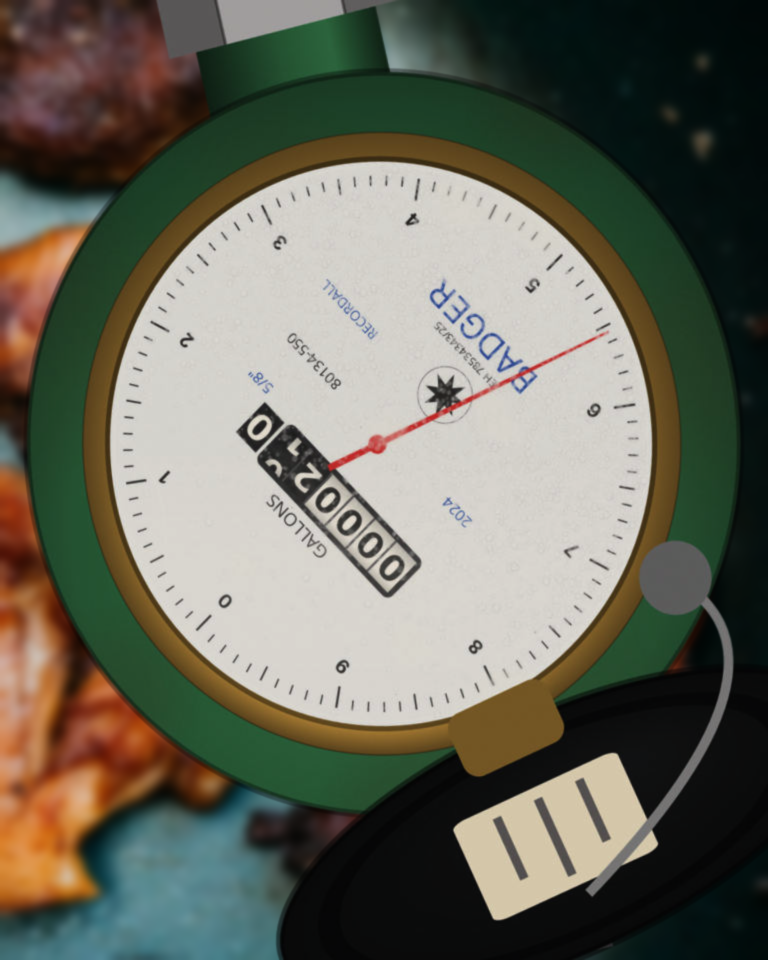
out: 205.5 gal
